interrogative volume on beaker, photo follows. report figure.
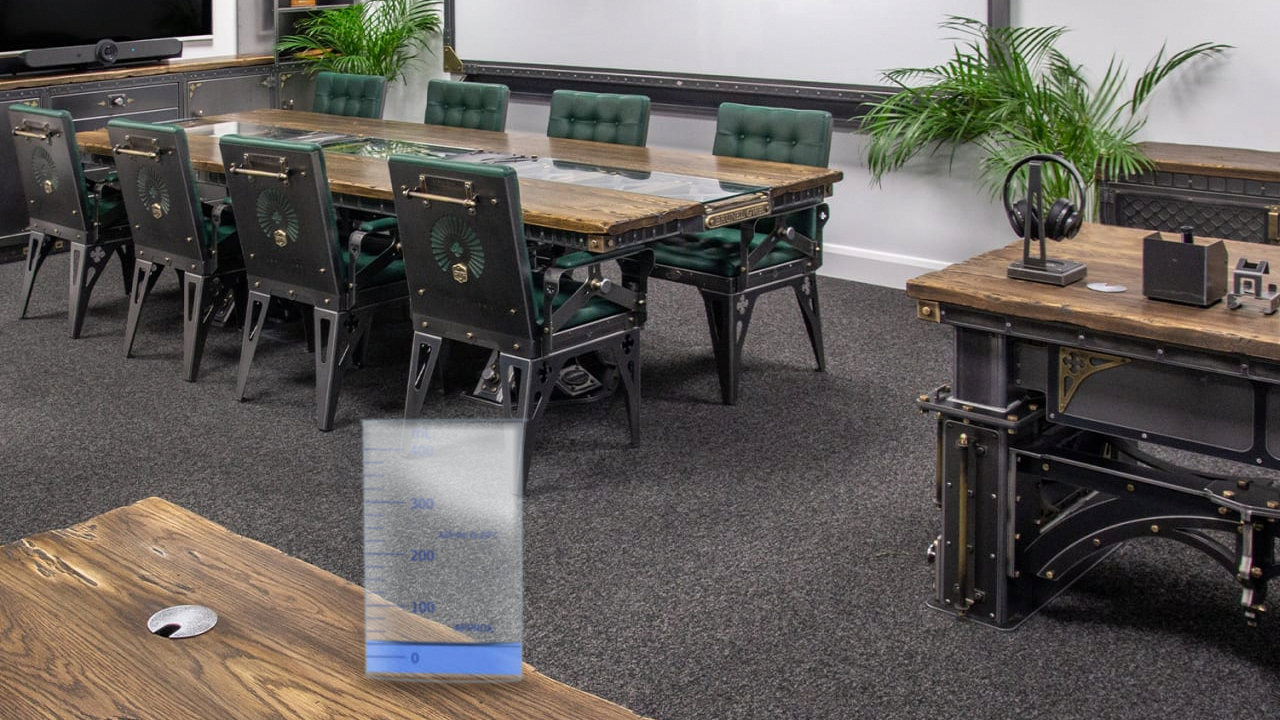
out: 25 mL
